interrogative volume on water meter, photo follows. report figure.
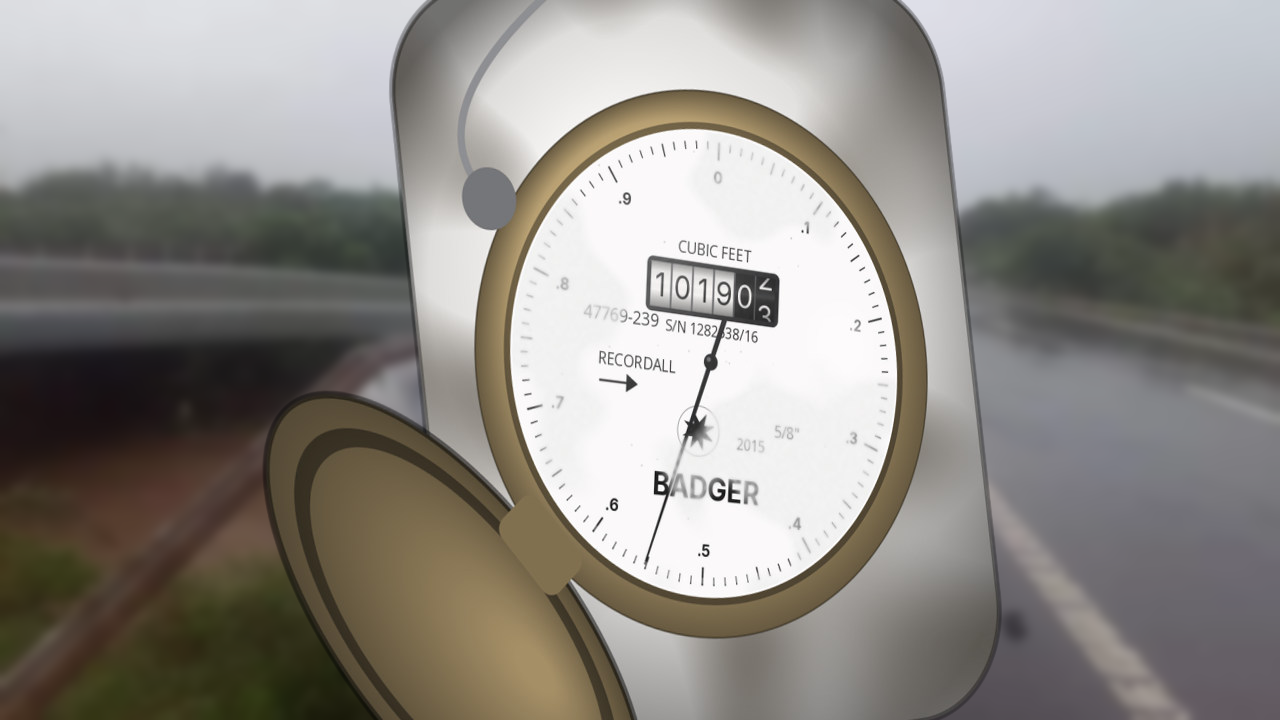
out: 101902.55 ft³
